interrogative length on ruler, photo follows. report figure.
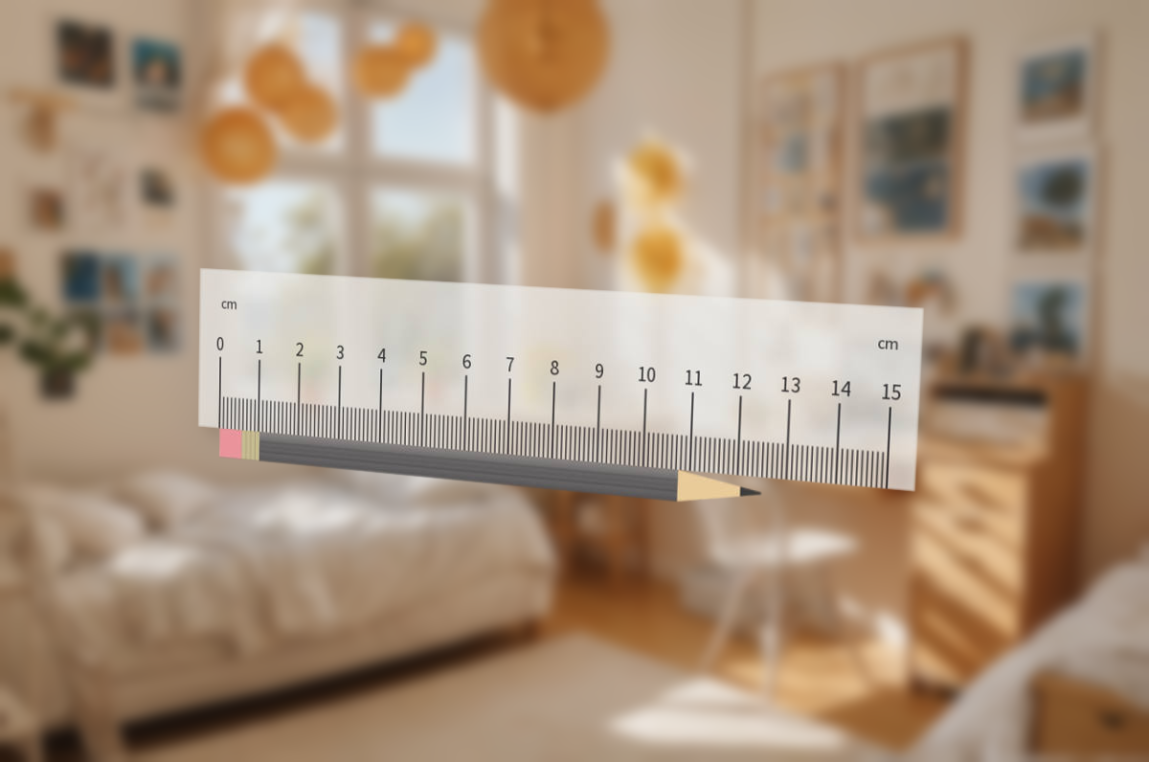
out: 12.5 cm
